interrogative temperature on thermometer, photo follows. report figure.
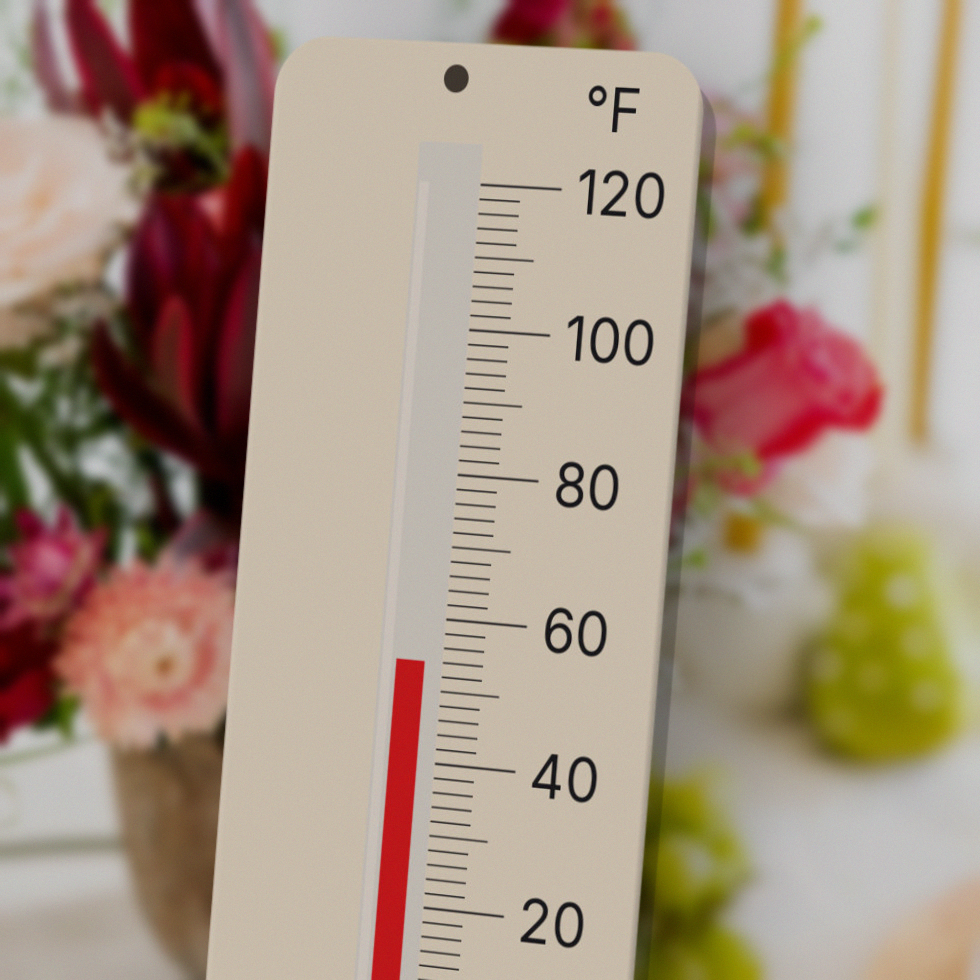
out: 54 °F
